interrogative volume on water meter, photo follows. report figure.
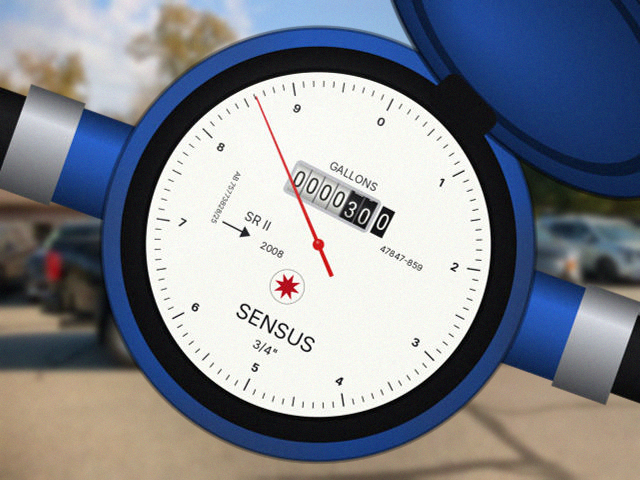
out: 298.6 gal
